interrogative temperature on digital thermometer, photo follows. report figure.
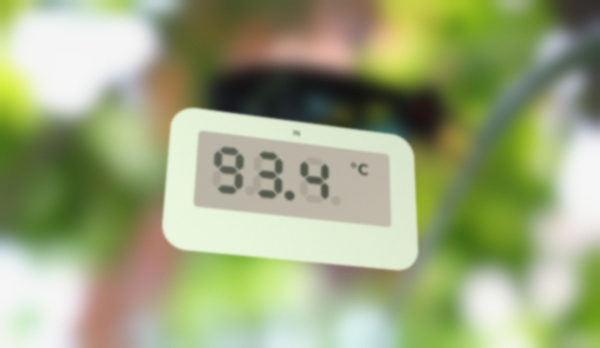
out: 93.4 °C
